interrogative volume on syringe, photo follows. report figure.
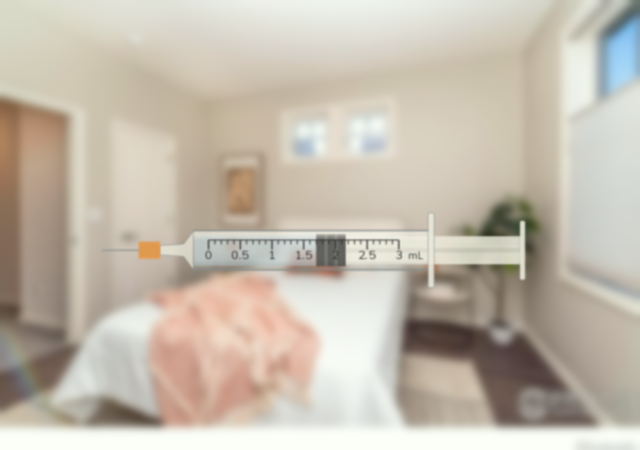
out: 1.7 mL
